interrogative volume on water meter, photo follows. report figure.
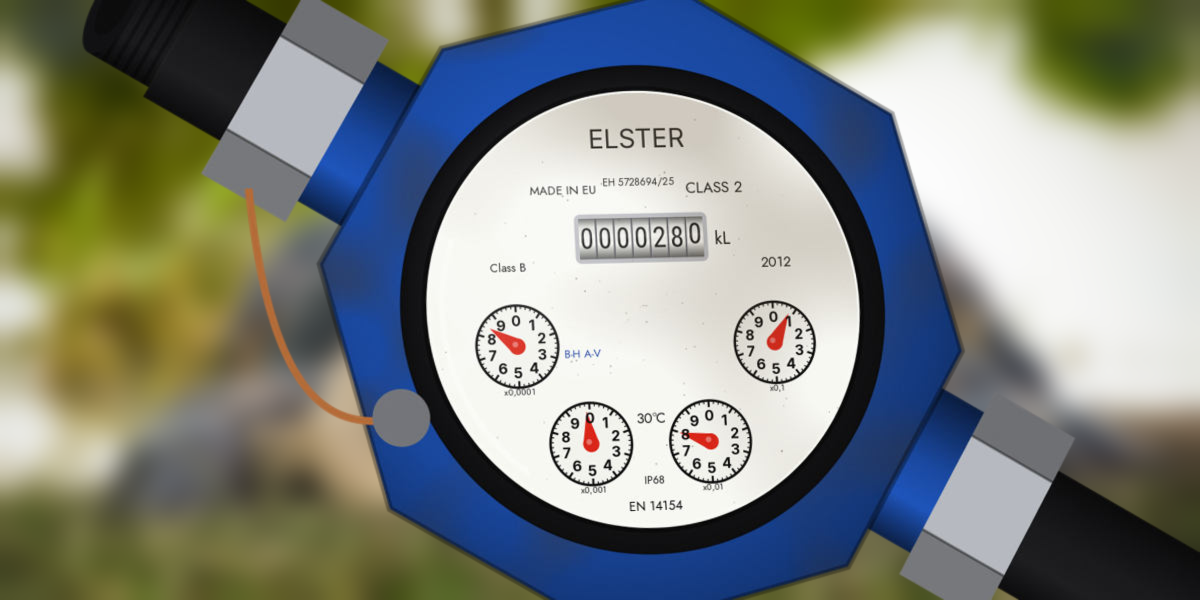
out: 280.0798 kL
